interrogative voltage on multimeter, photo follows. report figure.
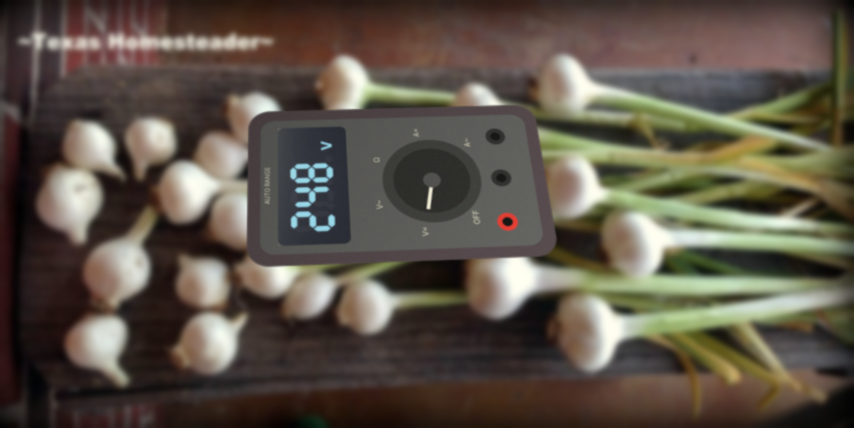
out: 248 V
